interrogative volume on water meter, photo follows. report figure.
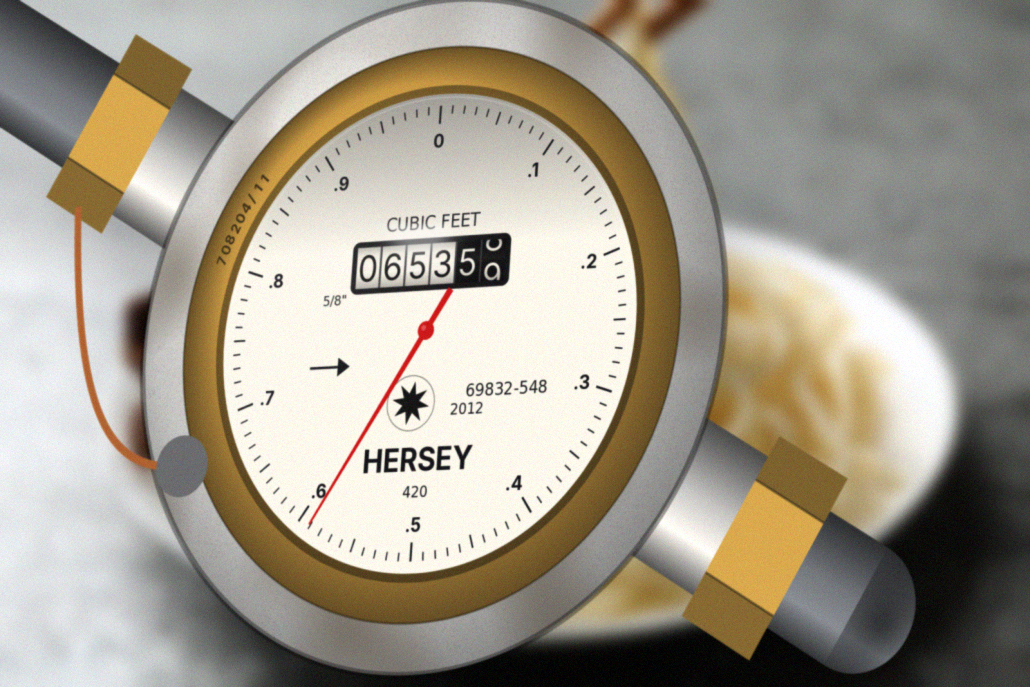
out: 65358.59 ft³
